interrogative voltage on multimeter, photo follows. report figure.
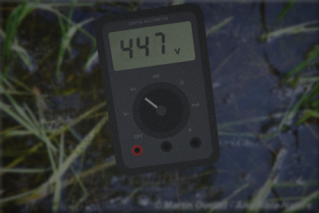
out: 447 V
